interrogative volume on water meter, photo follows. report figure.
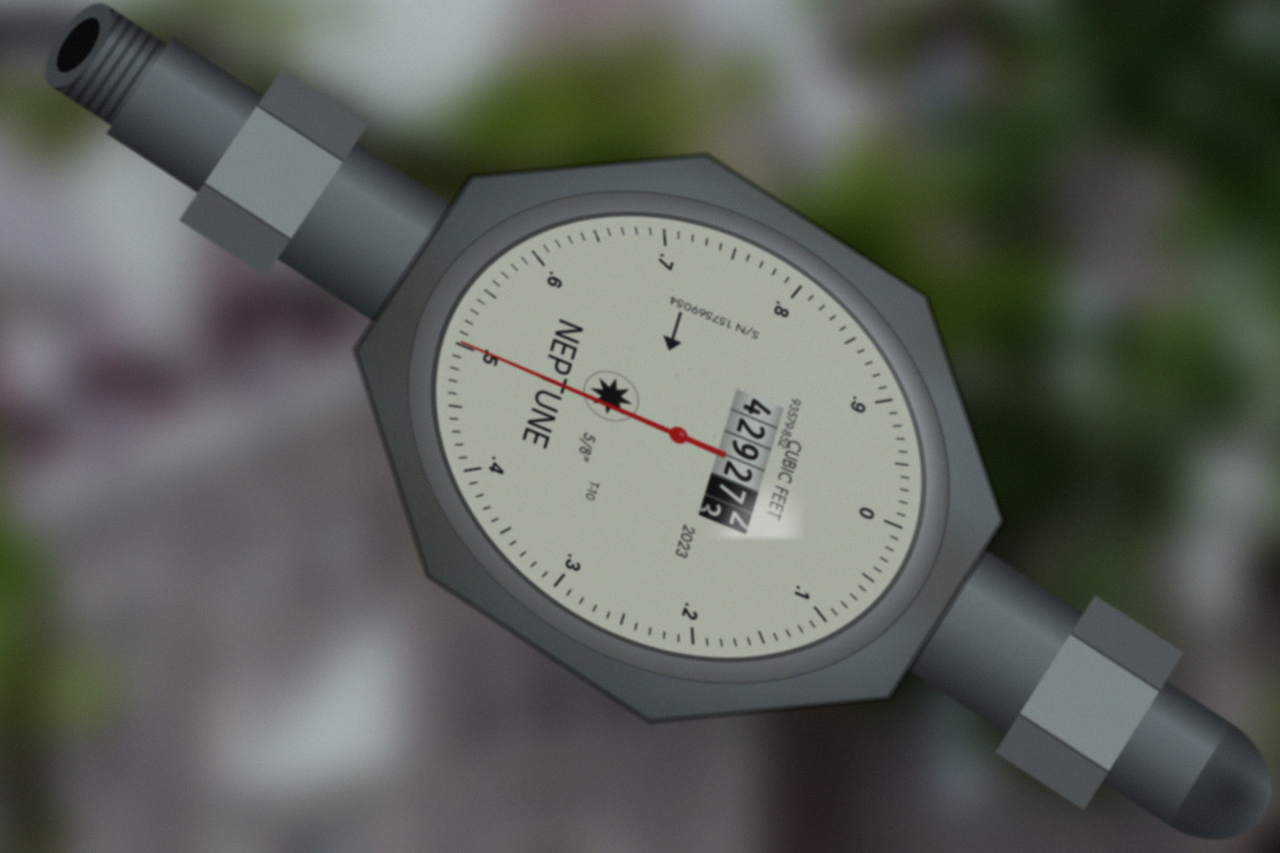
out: 429272.50 ft³
